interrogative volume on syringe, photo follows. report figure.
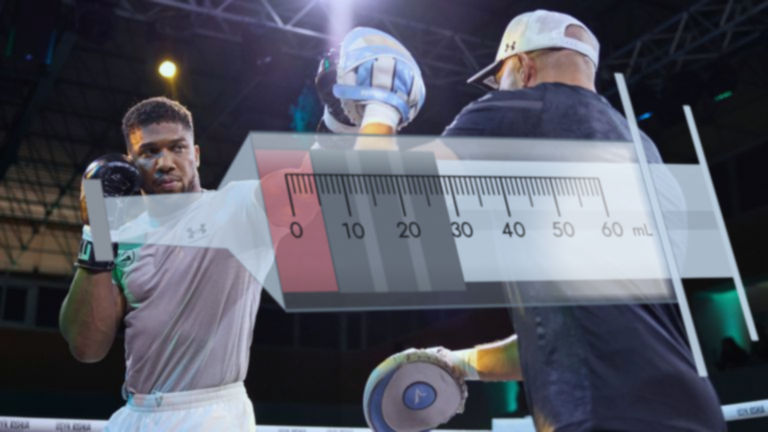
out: 5 mL
